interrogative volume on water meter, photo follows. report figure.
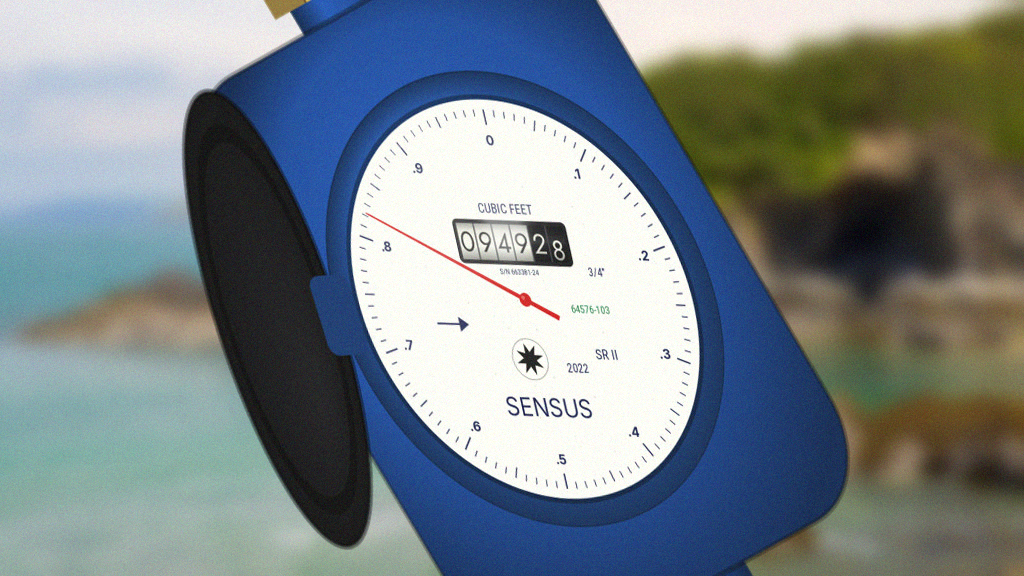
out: 94927.82 ft³
